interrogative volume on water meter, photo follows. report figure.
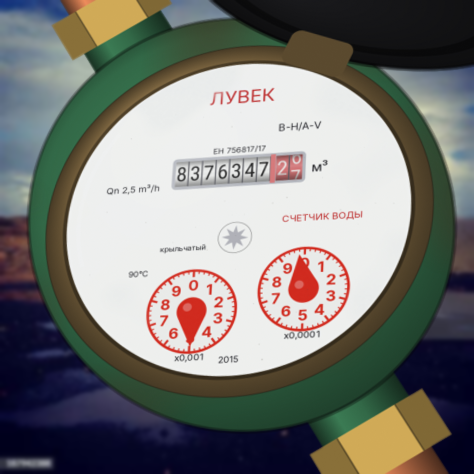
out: 8376347.2649 m³
